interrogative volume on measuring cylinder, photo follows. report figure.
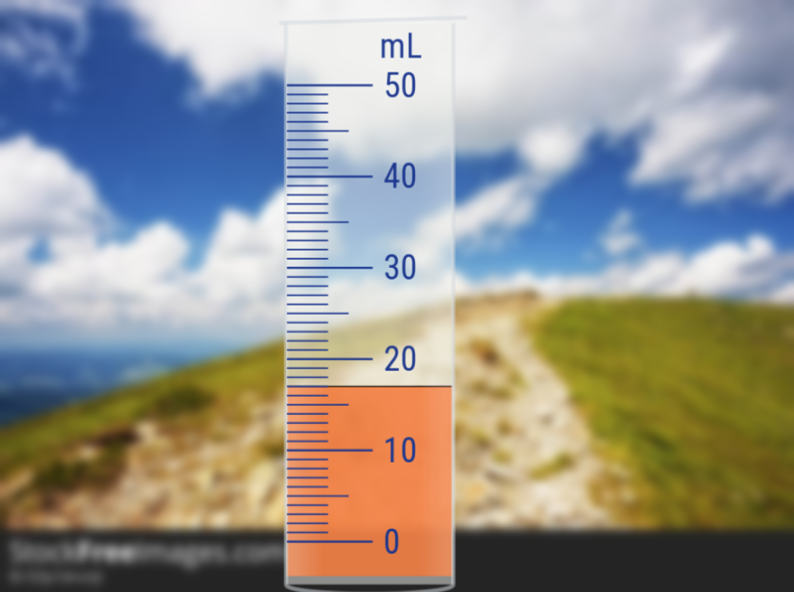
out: 17 mL
